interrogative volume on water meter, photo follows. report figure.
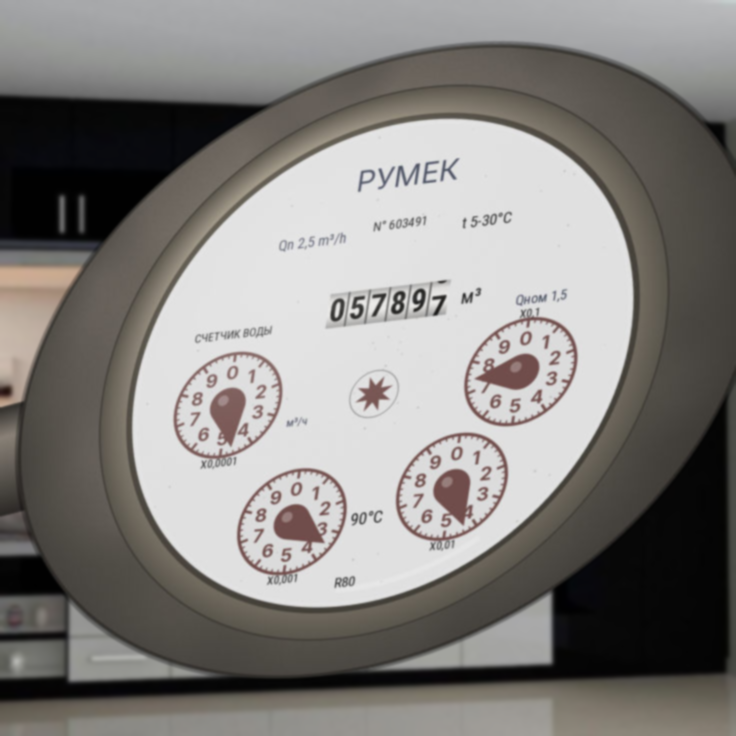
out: 57896.7434 m³
